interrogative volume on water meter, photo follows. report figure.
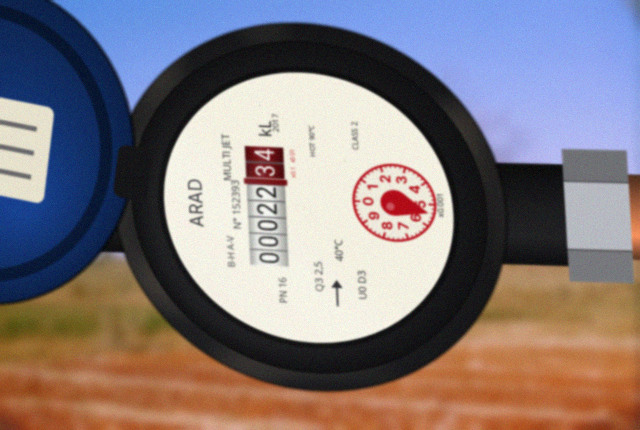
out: 22.345 kL
